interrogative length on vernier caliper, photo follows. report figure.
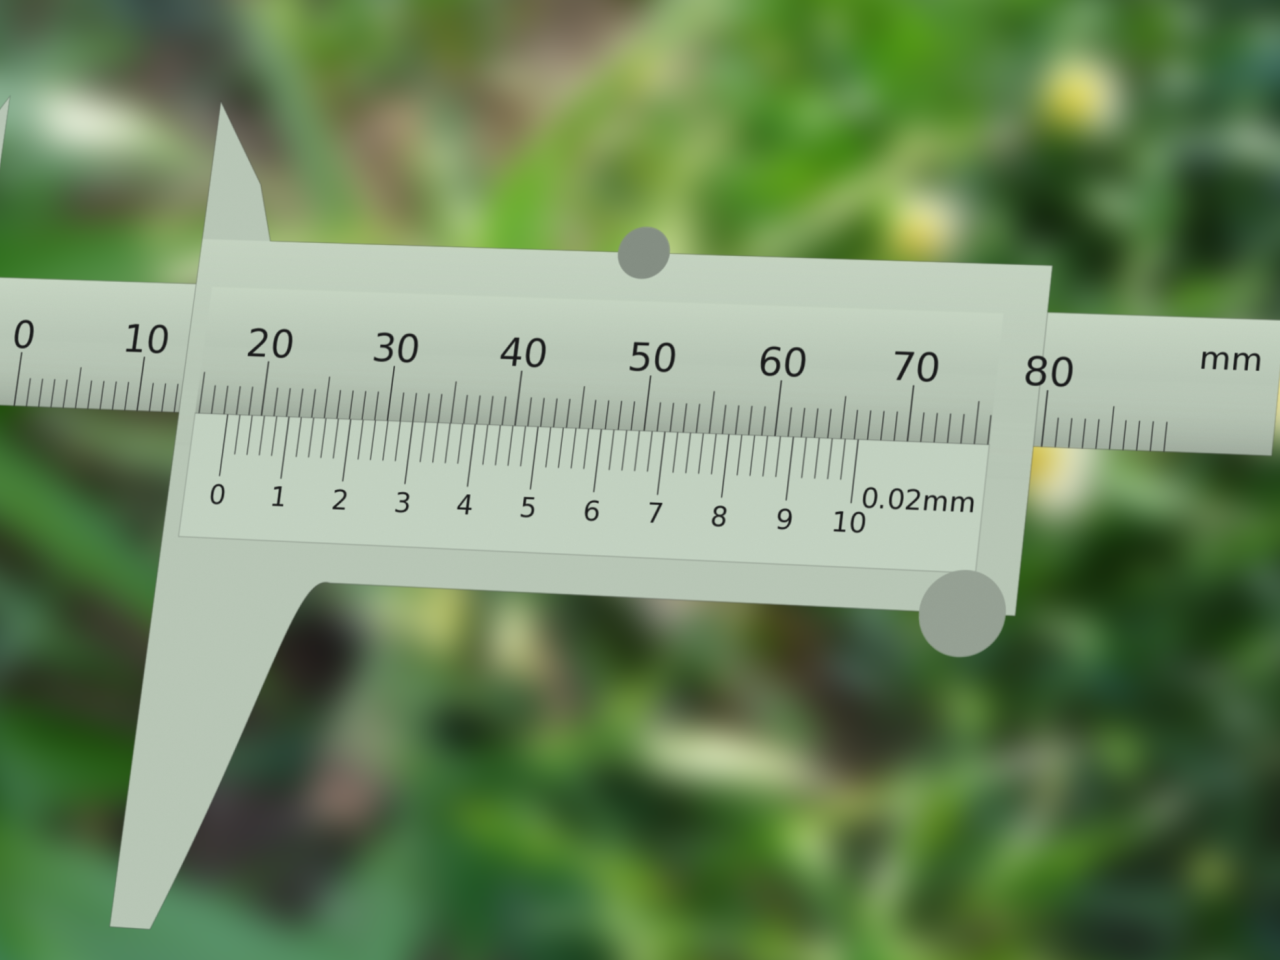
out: 17.3 mm
